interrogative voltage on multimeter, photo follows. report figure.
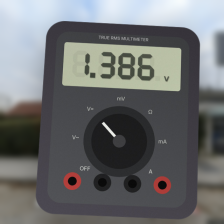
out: 1.386 V
